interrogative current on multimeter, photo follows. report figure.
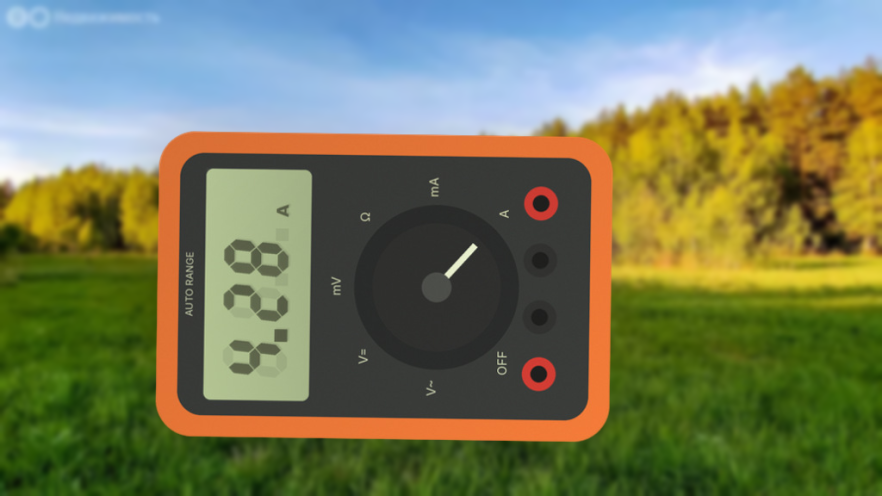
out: 4.28 A
